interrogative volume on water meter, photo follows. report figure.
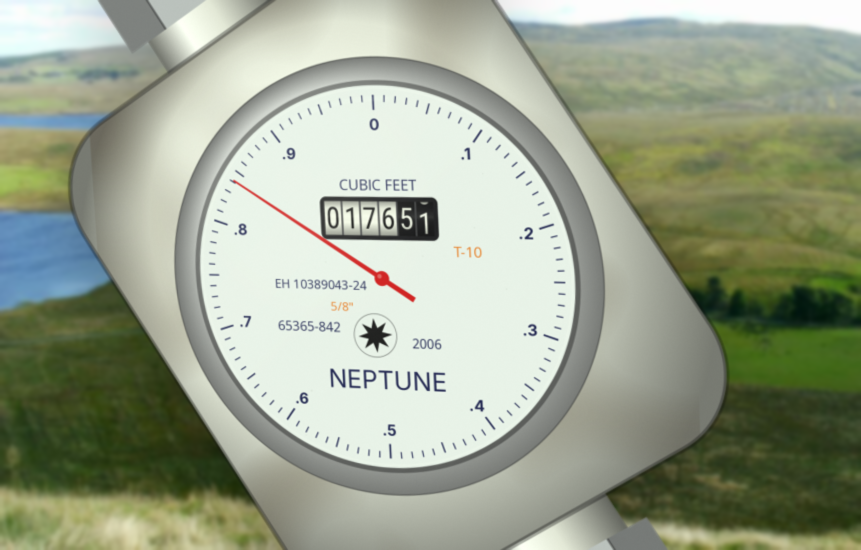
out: 17650.84 ft³
